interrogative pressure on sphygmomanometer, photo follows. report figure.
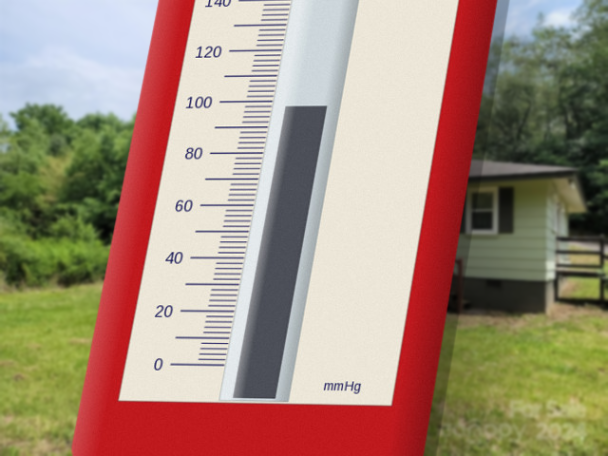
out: 98 mmHg
